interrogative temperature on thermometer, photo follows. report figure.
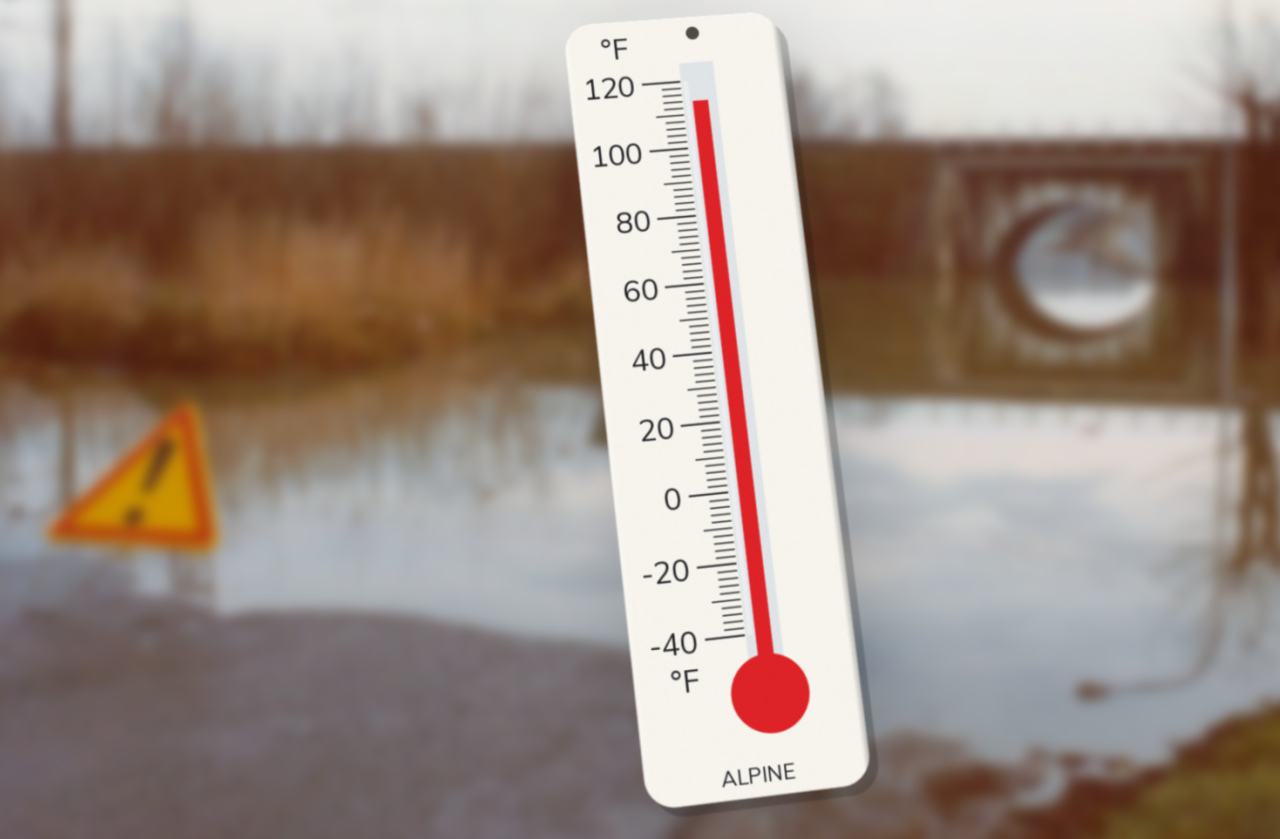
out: 114 °F
